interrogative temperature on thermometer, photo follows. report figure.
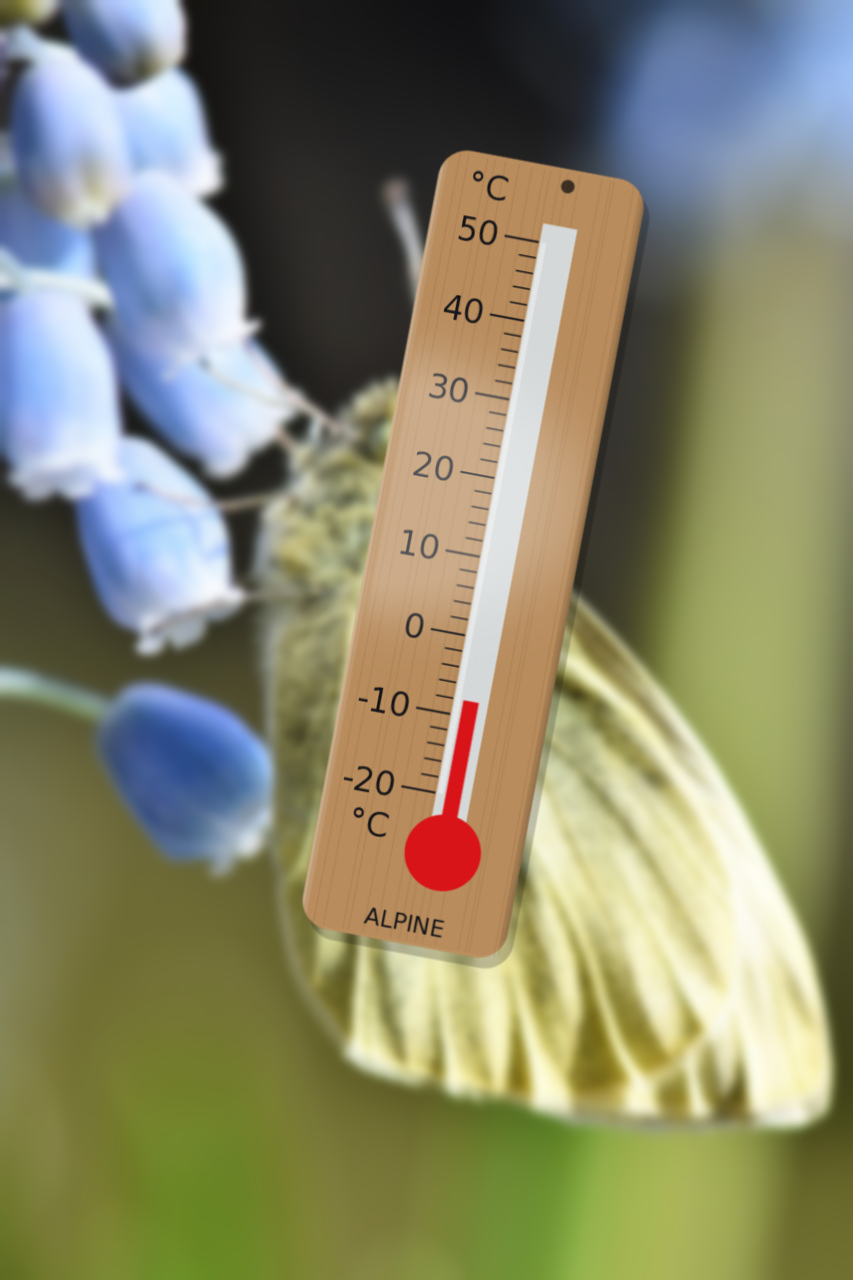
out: -8 °C
